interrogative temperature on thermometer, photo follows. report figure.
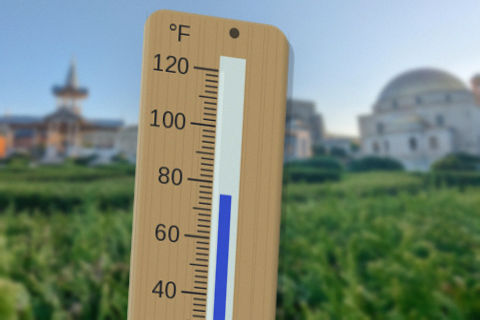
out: 76 °F
